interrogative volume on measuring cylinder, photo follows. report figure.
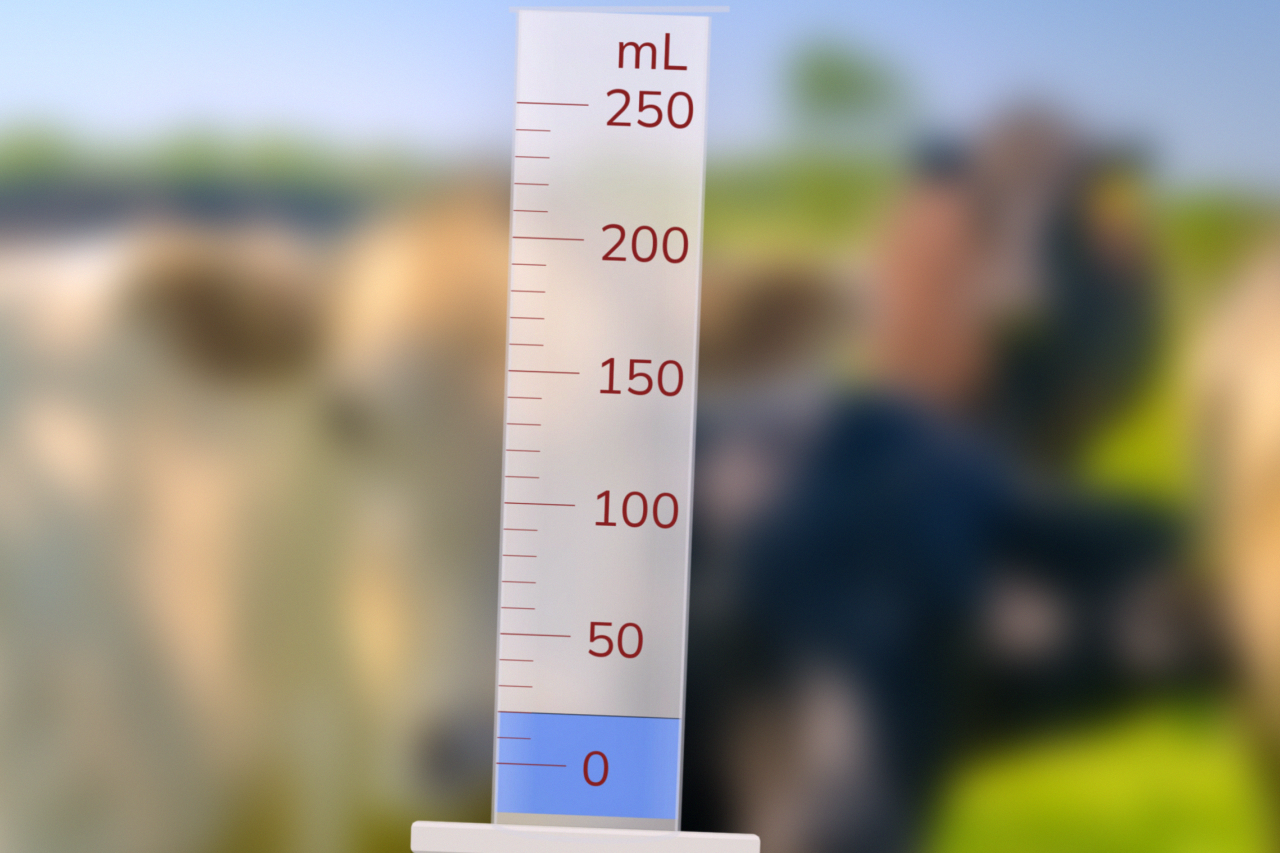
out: 20 mL
